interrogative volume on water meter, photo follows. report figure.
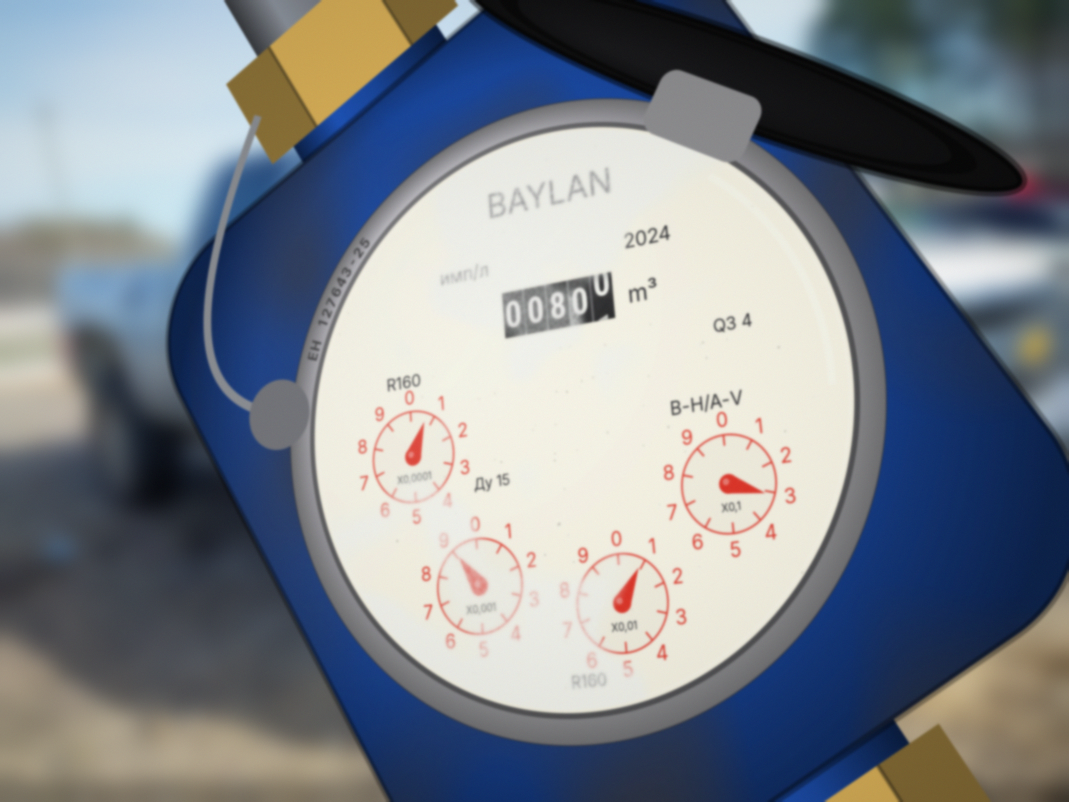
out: 800.3090 m³
